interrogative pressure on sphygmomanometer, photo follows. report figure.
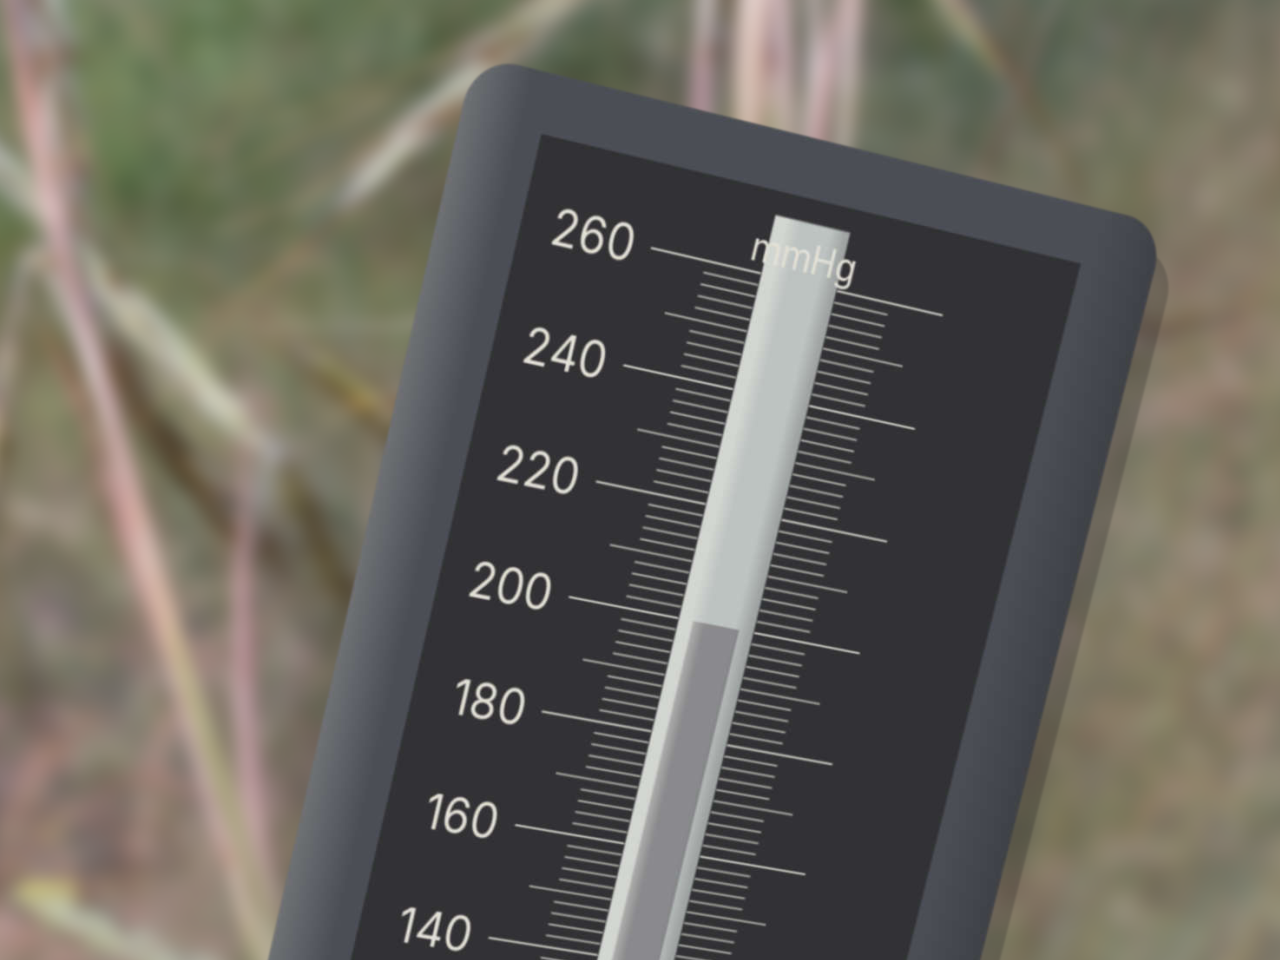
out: 200 mmHg
